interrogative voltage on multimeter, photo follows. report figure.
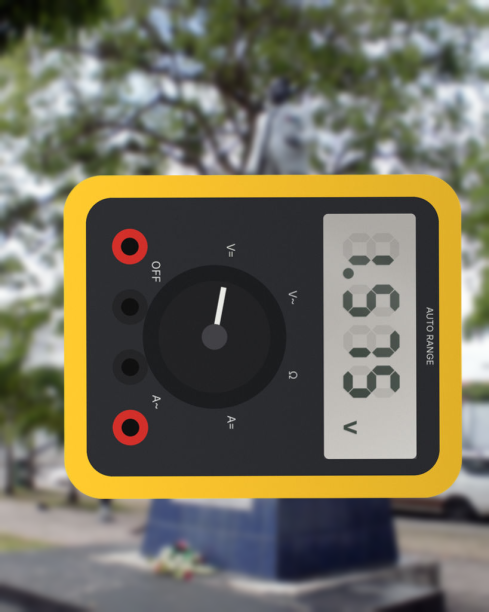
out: 1.575 V
